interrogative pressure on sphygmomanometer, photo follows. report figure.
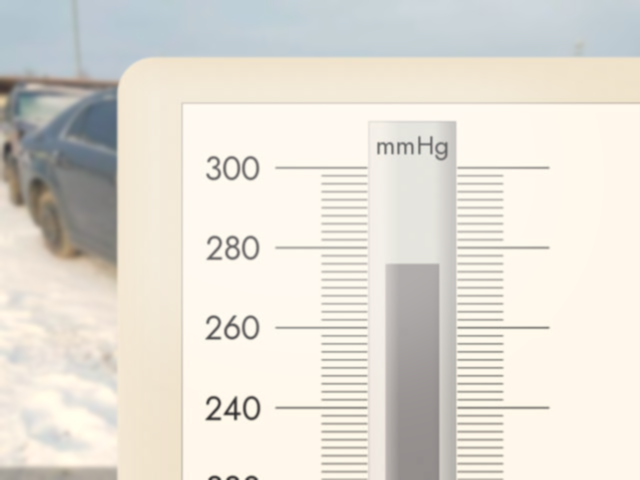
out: 276 mmHg
